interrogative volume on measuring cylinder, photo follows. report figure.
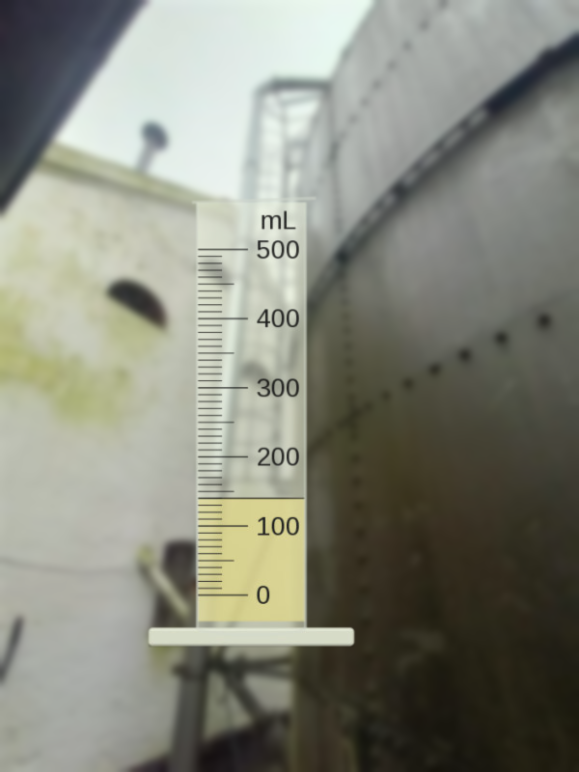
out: 140 mL
